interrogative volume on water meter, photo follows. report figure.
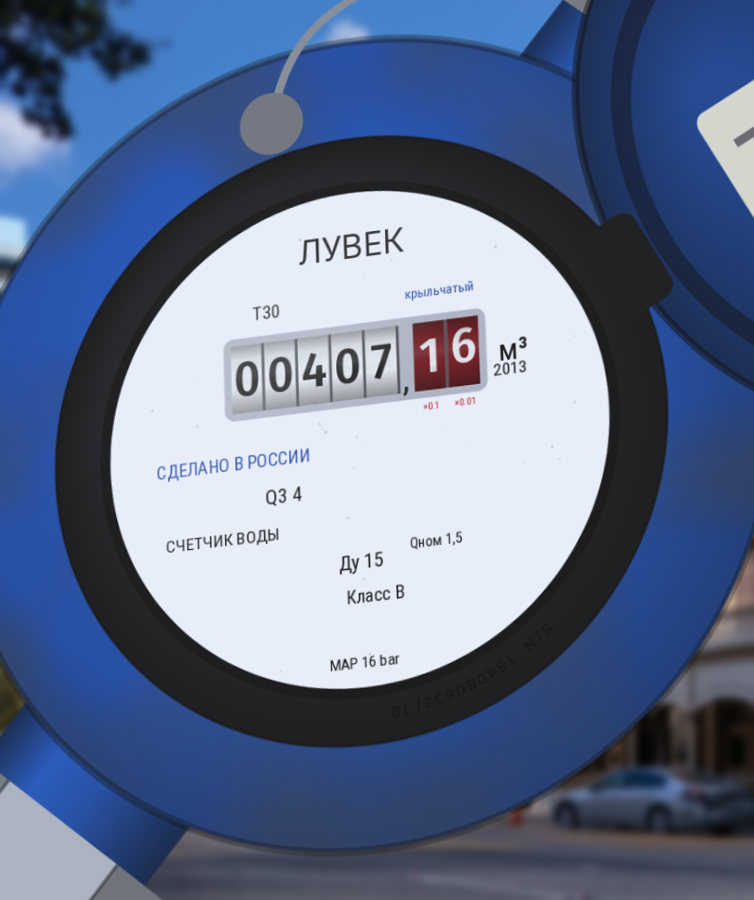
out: 407.16 m³
